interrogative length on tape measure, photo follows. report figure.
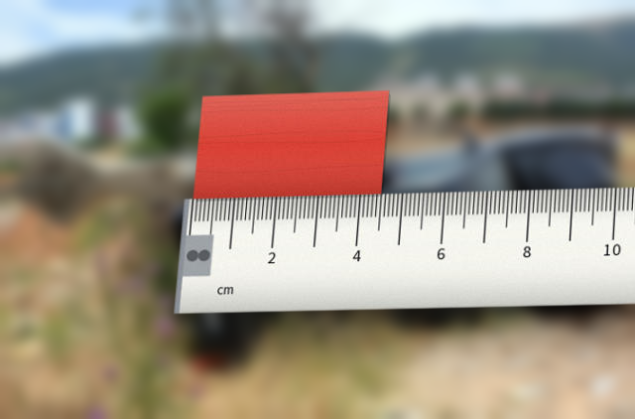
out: 4.5 cm
